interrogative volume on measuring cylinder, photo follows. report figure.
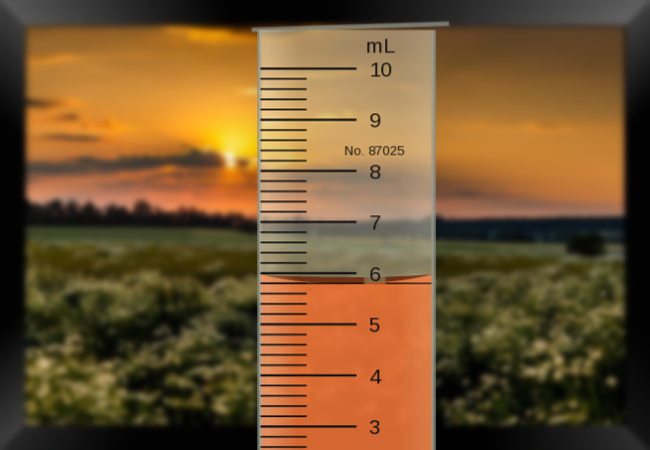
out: 5.8 mL
